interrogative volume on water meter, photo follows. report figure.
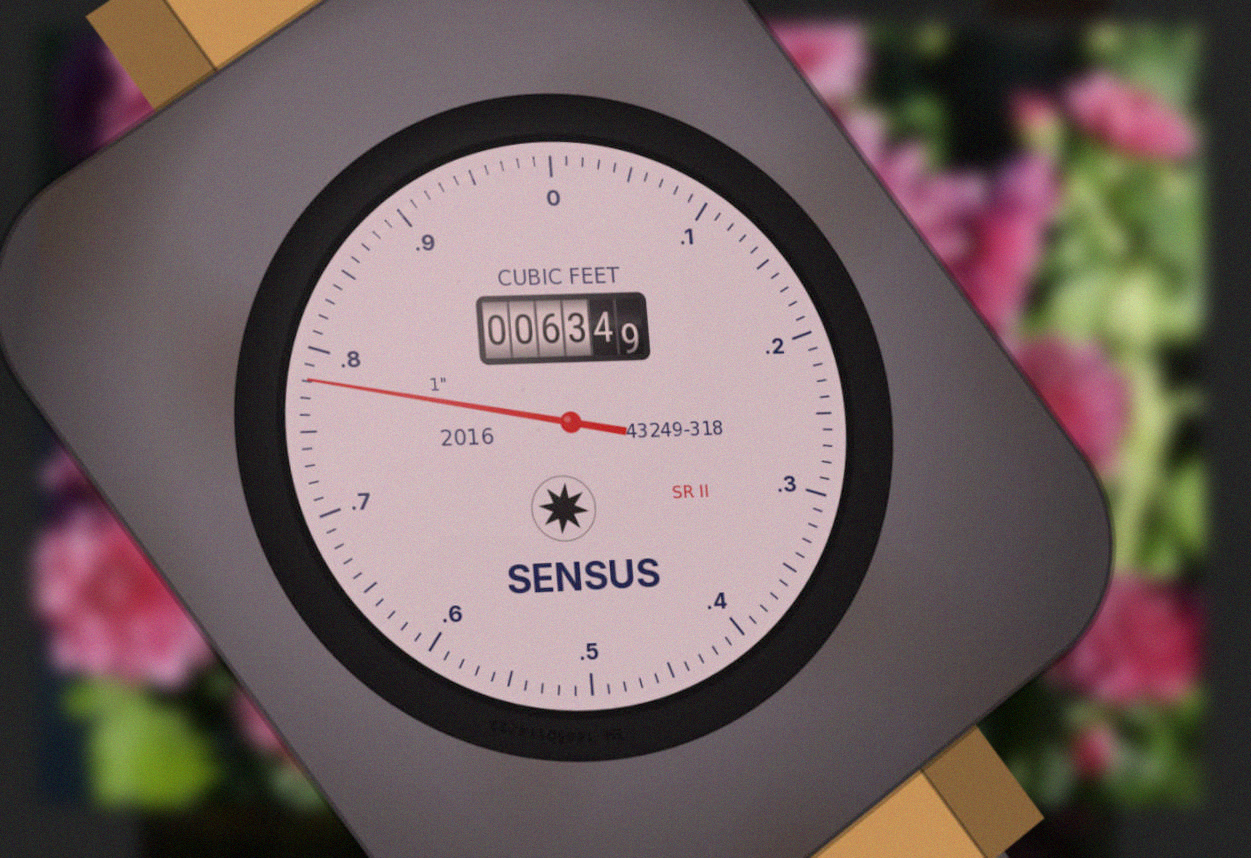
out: 6348.78 ft³
